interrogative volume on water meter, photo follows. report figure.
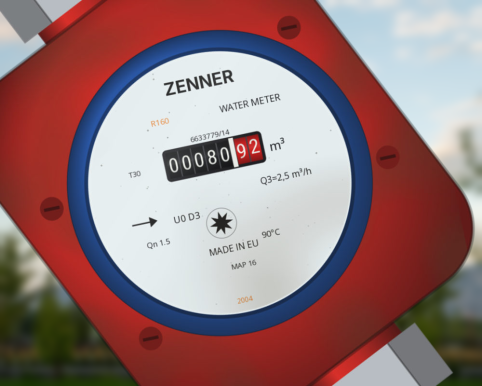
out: 80.92 m³
